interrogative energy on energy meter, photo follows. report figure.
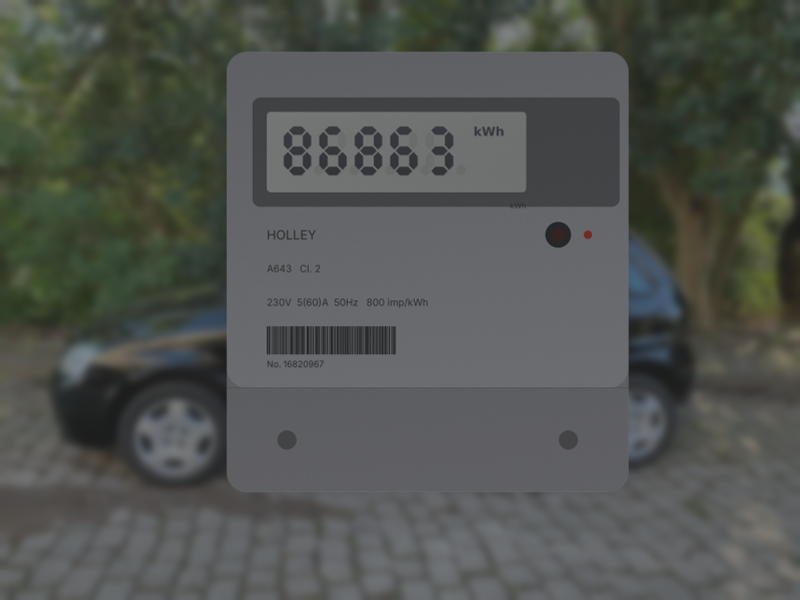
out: 86863 kWh
